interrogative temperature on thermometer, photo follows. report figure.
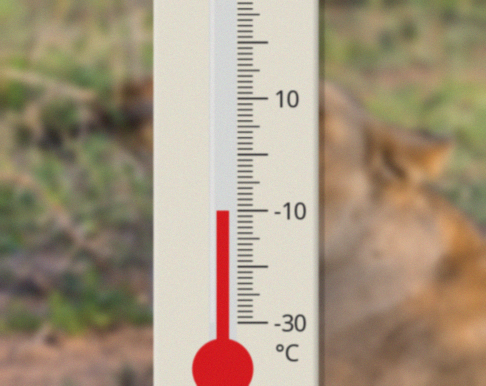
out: -10 °C
